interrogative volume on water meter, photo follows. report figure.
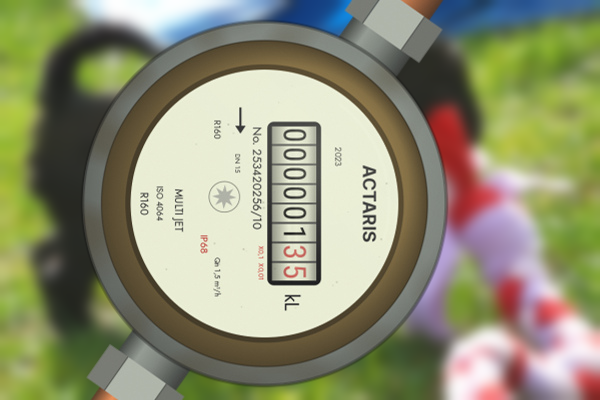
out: 1.35 kL
